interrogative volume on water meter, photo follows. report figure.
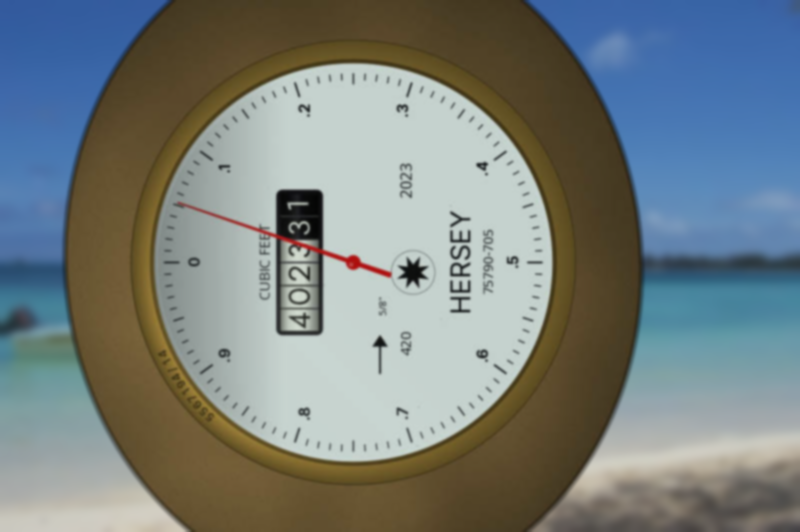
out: 402331.05 ft³
